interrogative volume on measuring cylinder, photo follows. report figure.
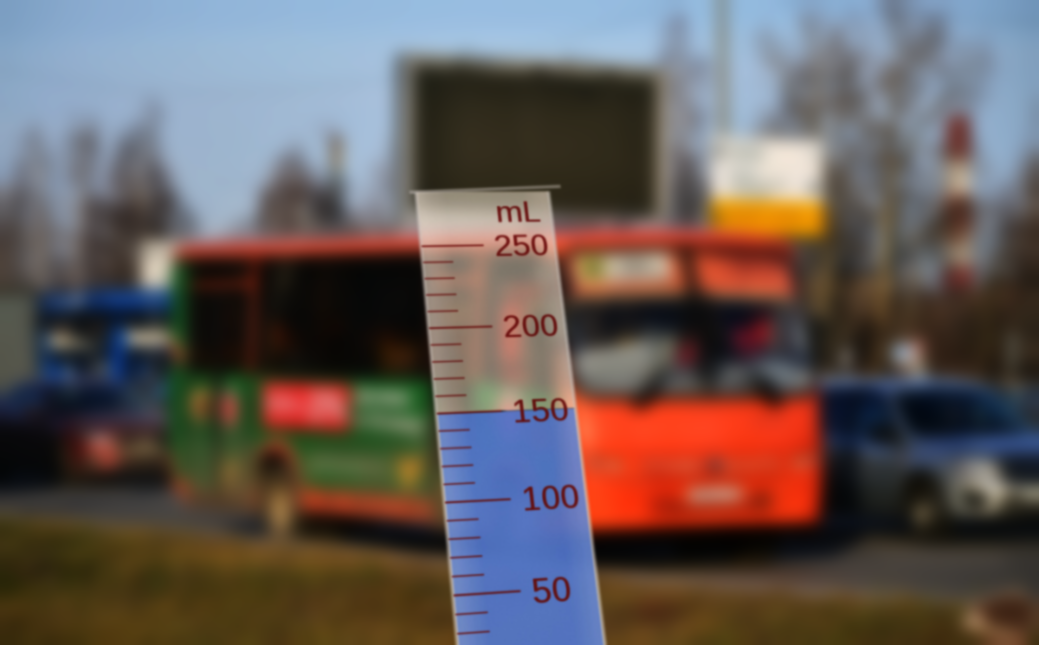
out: 150 mL
